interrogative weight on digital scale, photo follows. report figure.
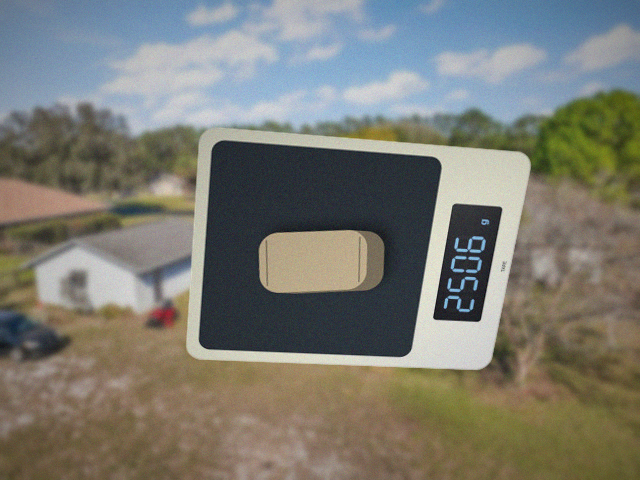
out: 2506 g
